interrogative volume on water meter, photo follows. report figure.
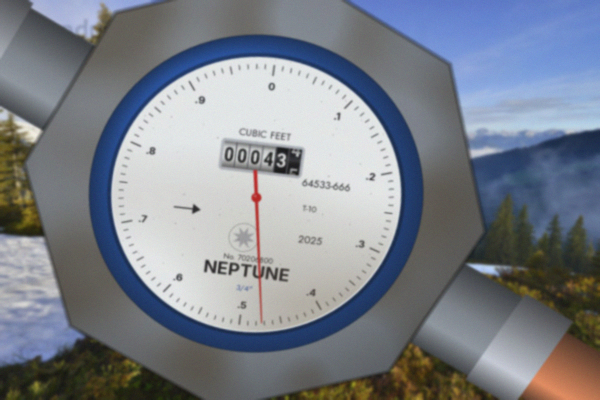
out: 434.47 ft³
